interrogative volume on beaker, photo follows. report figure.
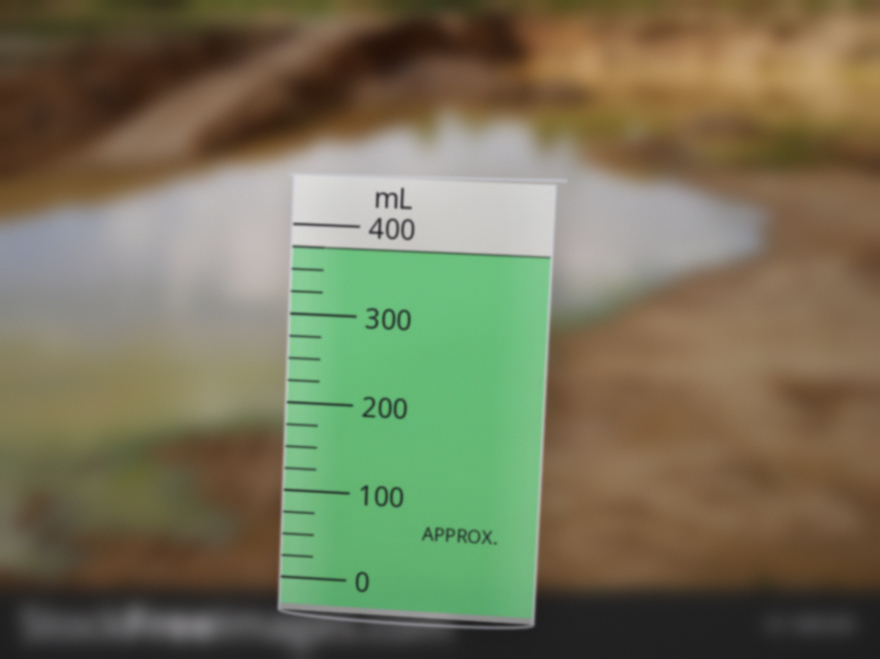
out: 375 mL
